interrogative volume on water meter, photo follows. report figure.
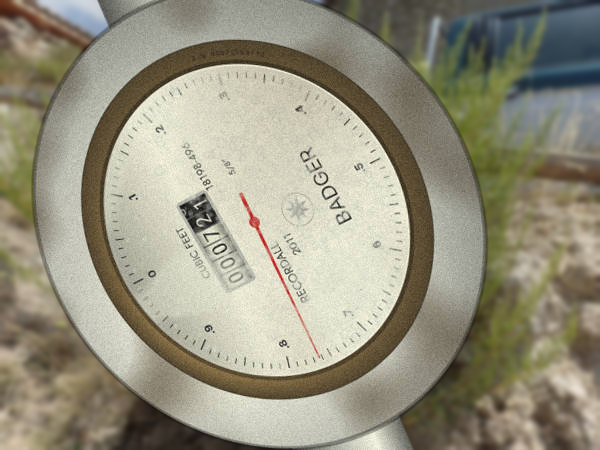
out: 720.76 ft³
